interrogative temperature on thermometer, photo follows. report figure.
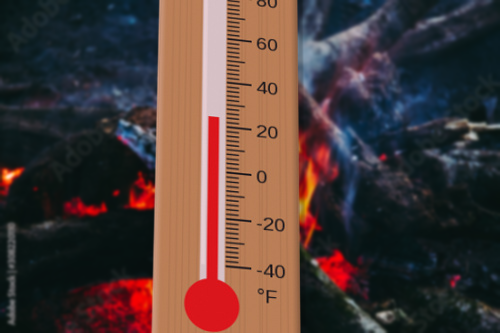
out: 24 °F
